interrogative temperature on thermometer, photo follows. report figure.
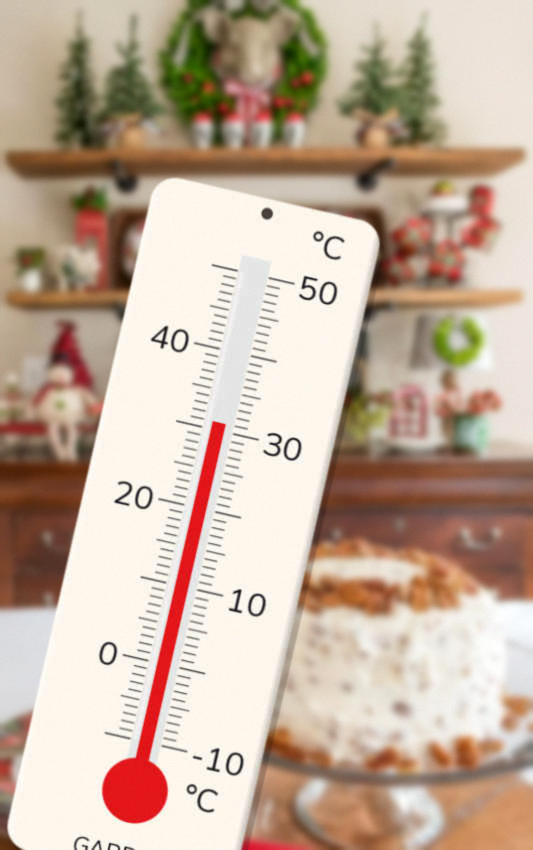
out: 31 °C
